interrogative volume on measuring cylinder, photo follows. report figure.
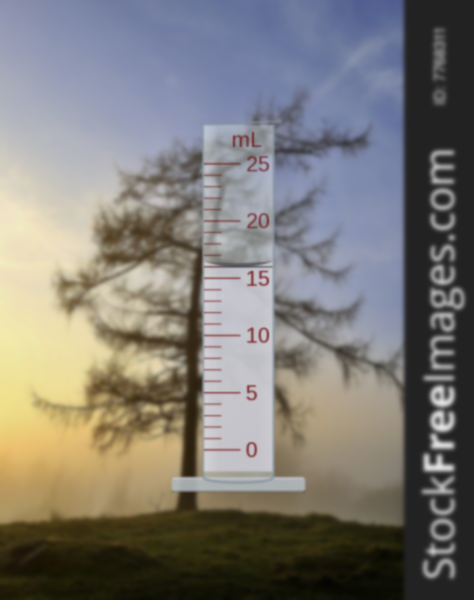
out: 16 mL
